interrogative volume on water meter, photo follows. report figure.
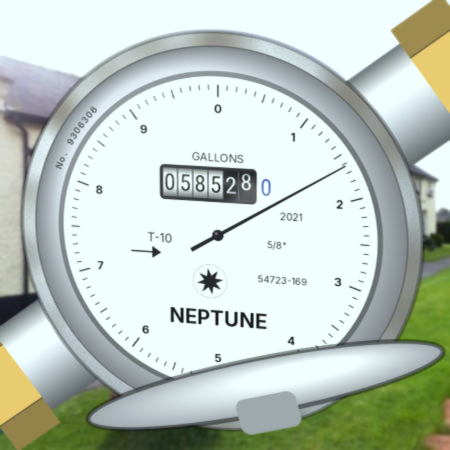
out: 585281.6 gal
